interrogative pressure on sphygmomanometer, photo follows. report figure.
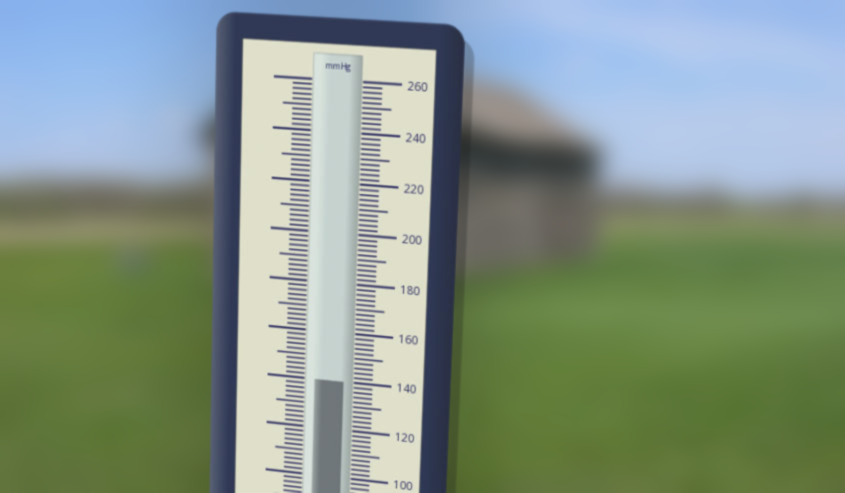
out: 140 mmHg
